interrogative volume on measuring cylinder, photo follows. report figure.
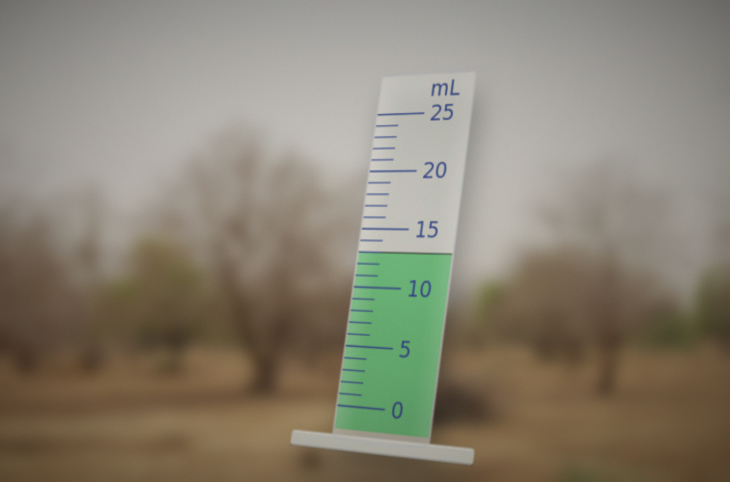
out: 13 mL
